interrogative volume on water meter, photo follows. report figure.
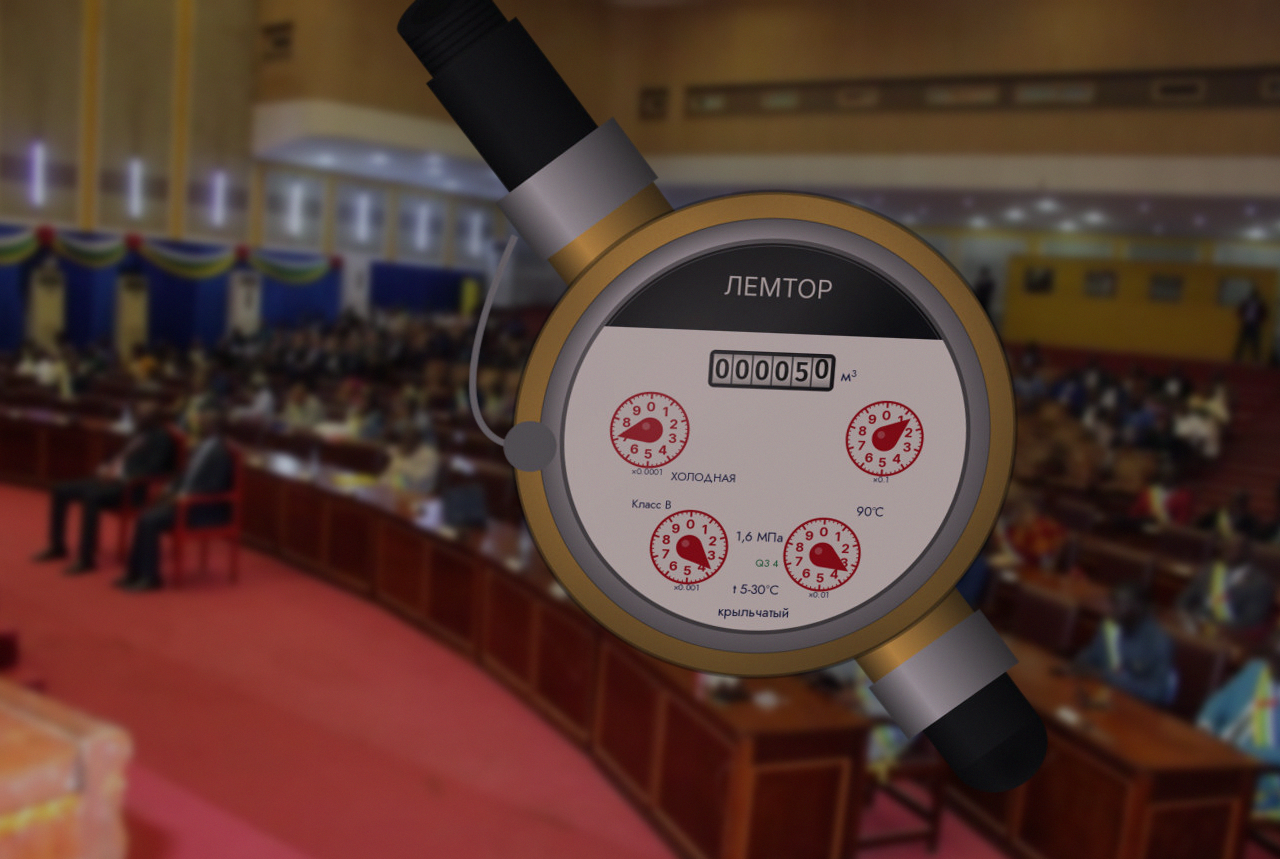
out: 50.1337 m³
